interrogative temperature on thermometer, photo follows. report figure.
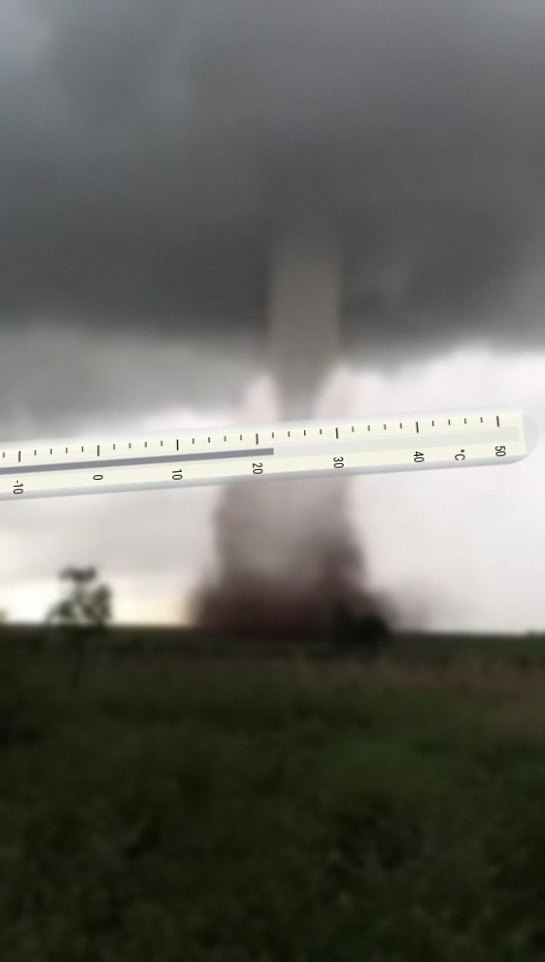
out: 22 °C
